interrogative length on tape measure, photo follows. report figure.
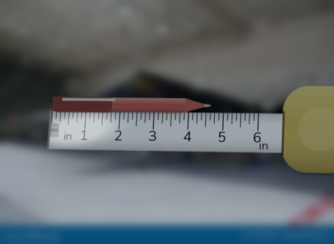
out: 4.625 in
